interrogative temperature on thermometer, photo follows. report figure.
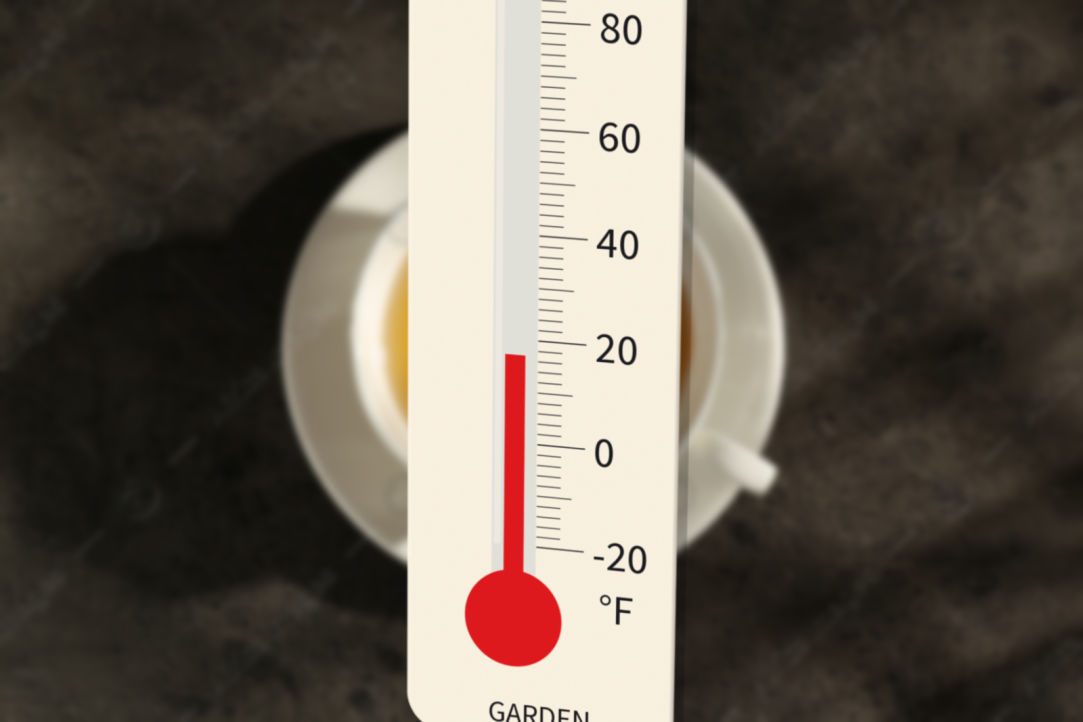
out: 17 °F
